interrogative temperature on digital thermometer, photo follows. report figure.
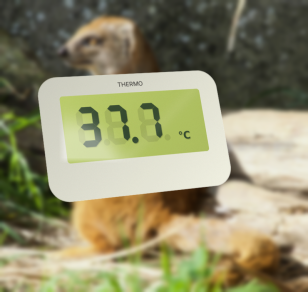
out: 37.7 °C
